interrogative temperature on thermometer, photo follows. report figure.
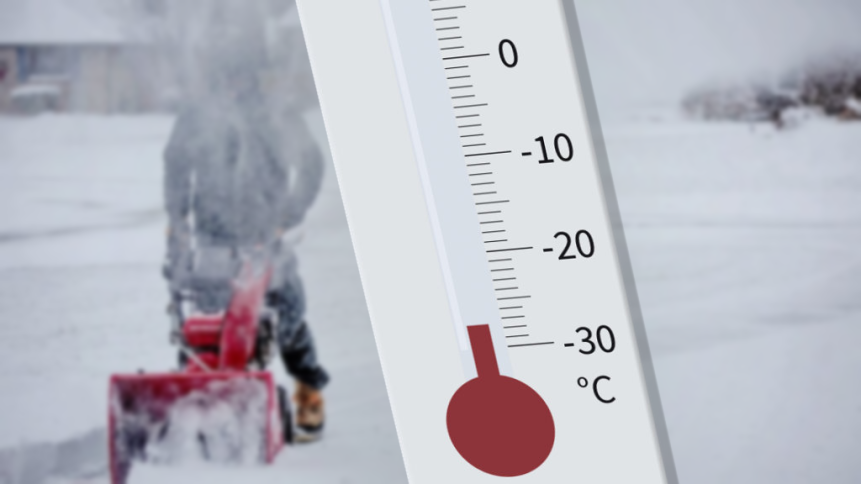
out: -27.5 °C
